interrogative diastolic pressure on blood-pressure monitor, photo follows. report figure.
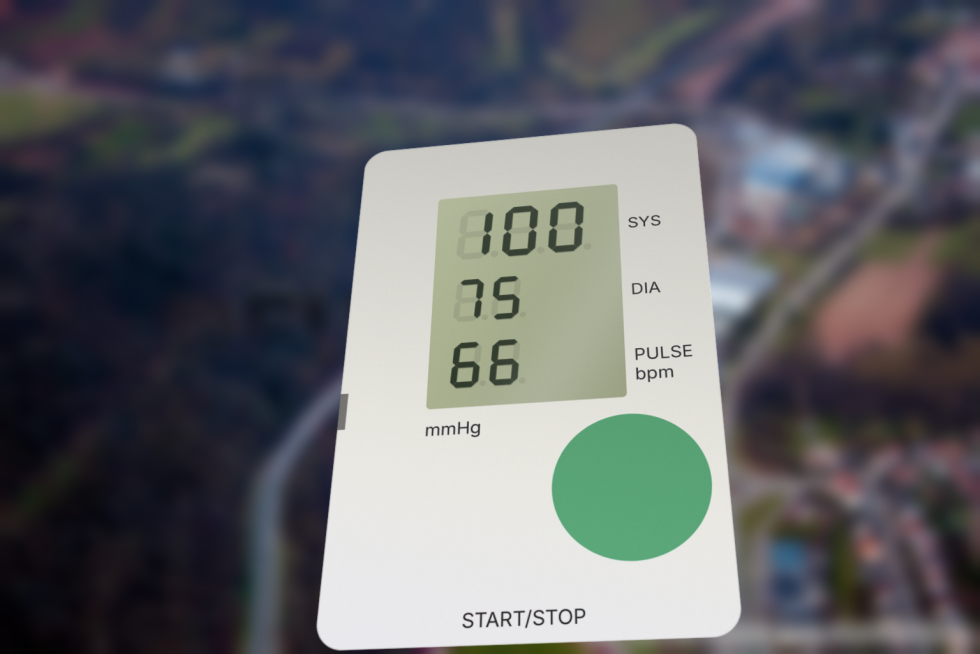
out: 75 mmHg
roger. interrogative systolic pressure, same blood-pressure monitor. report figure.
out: 100 mmHg
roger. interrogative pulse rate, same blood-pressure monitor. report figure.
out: 66 bpm
